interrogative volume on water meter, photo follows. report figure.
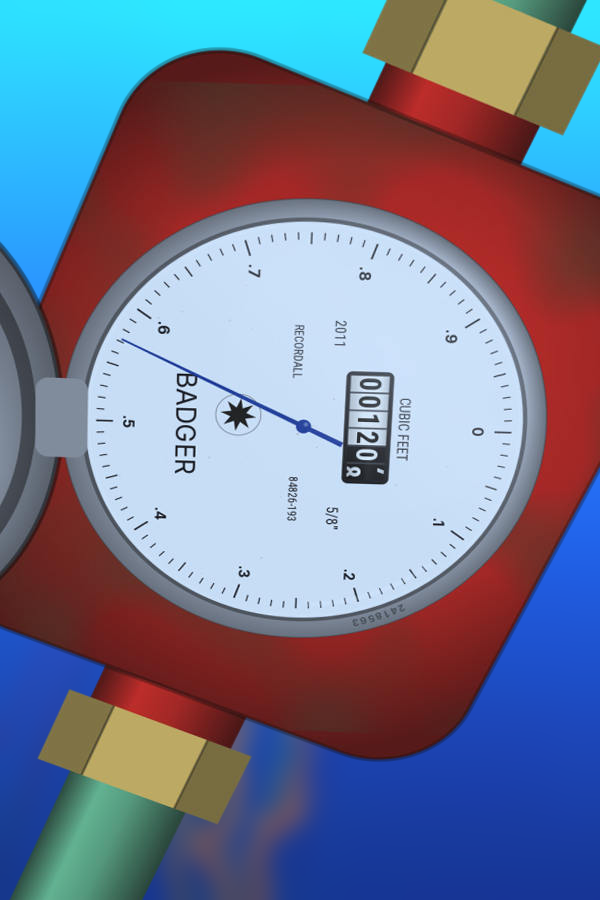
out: 1207.57 ft³
